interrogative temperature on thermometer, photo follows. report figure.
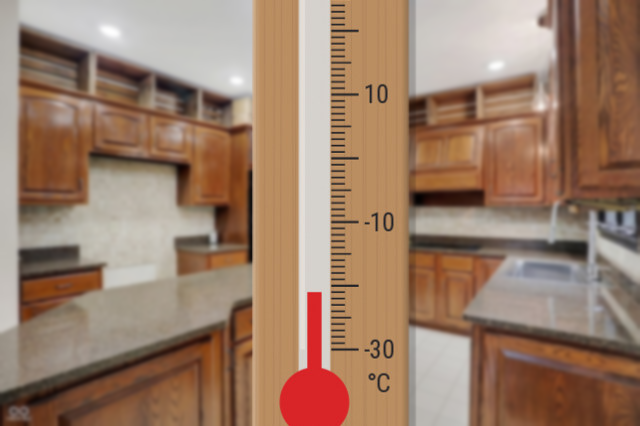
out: -21 °C
